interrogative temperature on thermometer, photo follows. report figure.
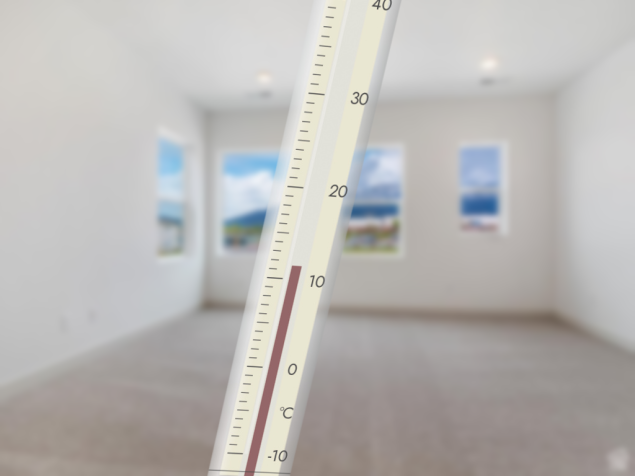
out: 11.5 °C
